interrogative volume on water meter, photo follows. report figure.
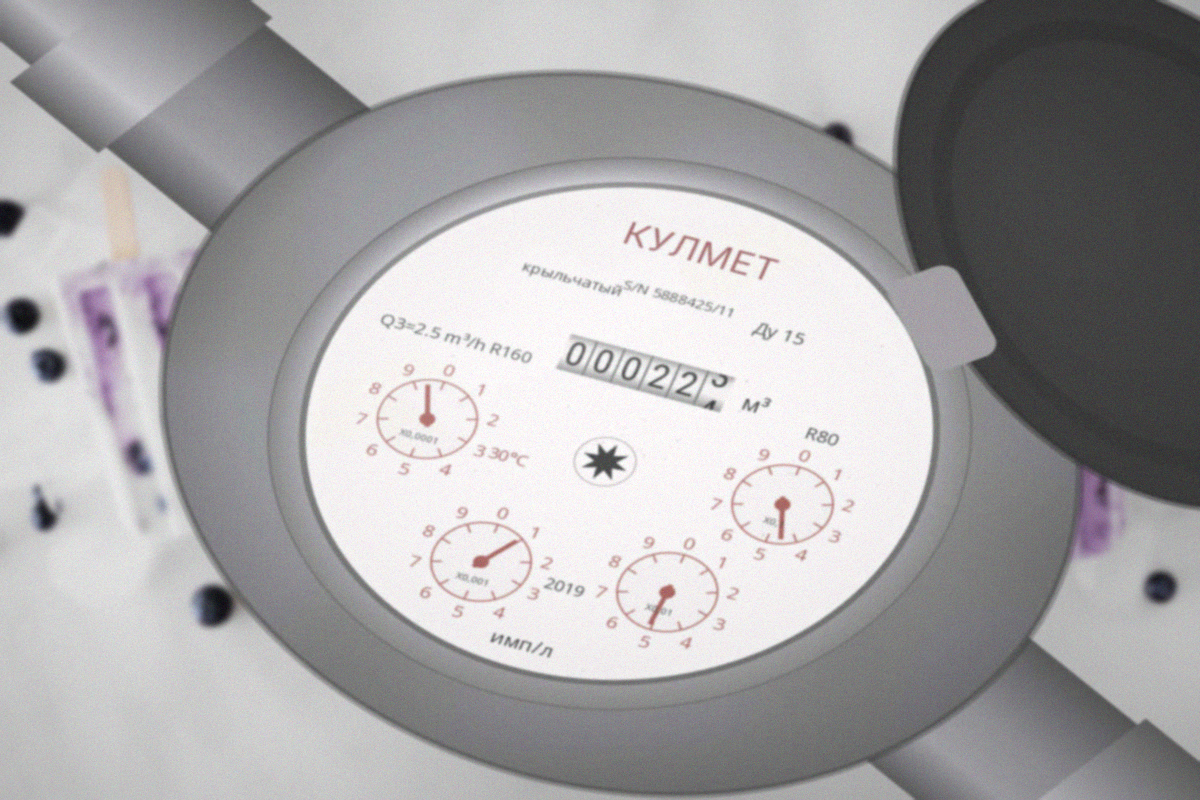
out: 223.4509 m³
